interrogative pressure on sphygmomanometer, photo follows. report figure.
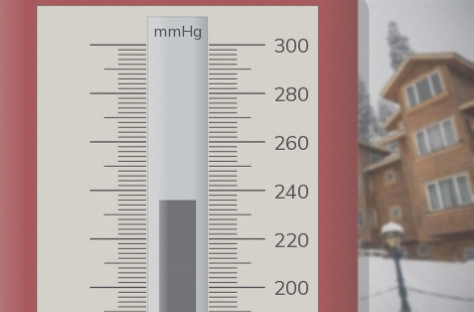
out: 236 mmHg
